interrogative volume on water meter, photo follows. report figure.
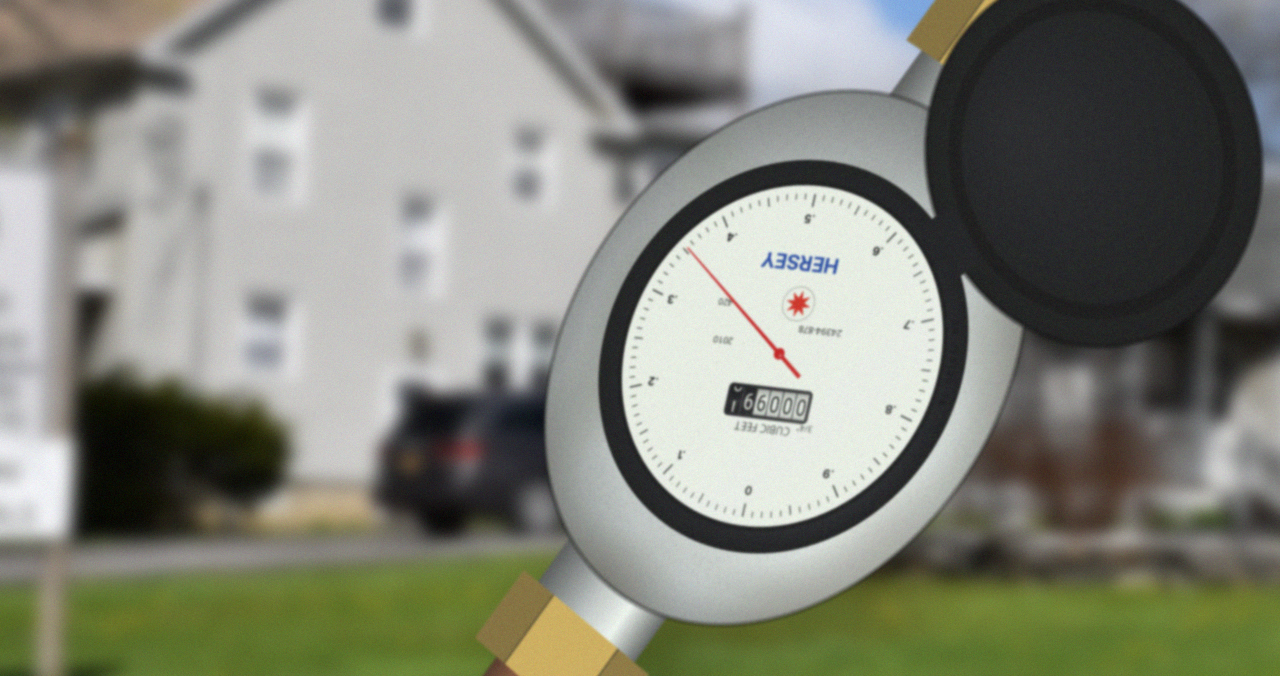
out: 991.35 ft³
